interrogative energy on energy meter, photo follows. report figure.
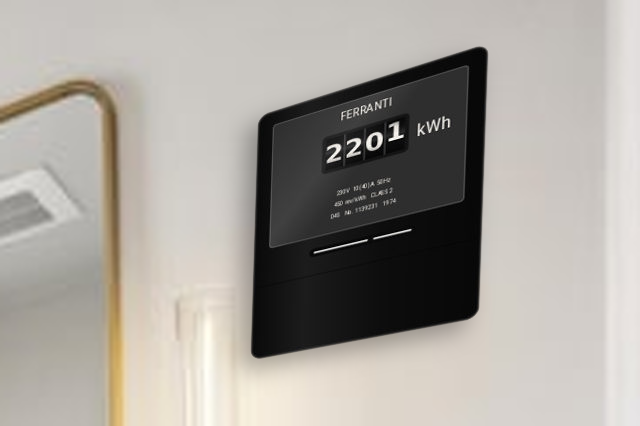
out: 2201 kWh
